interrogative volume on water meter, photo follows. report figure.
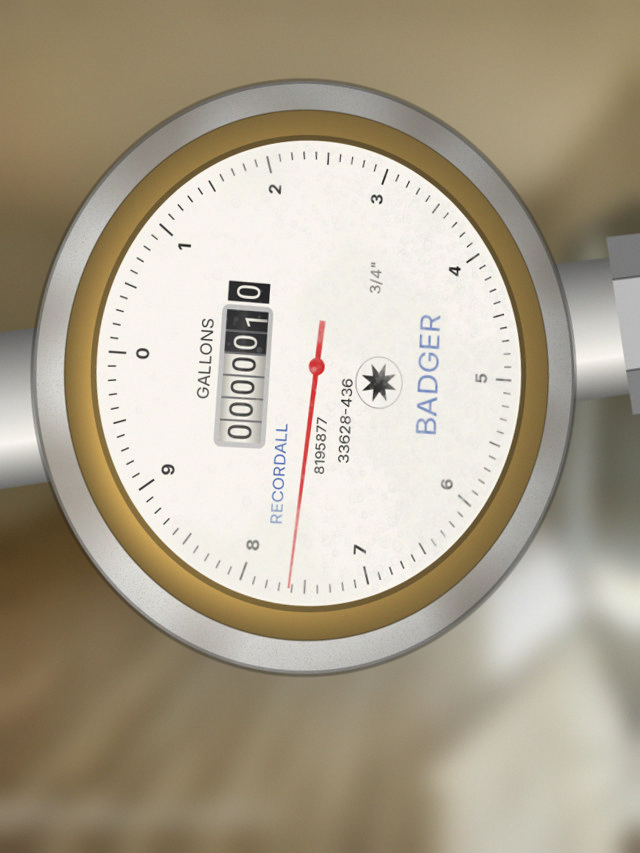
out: 7.6 gal
